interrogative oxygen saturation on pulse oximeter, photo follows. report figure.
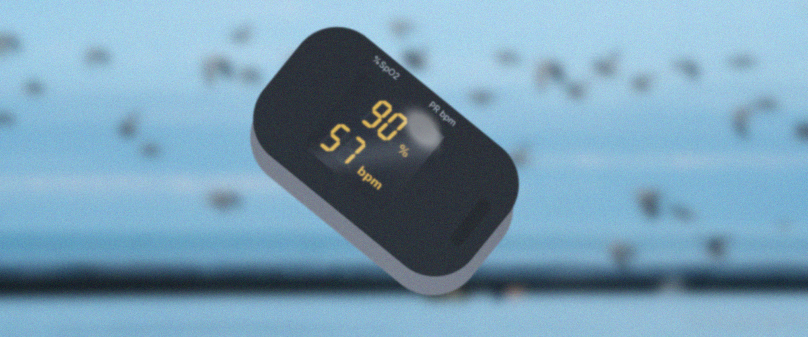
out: 90 %
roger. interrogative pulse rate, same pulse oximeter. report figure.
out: 57 bpm
